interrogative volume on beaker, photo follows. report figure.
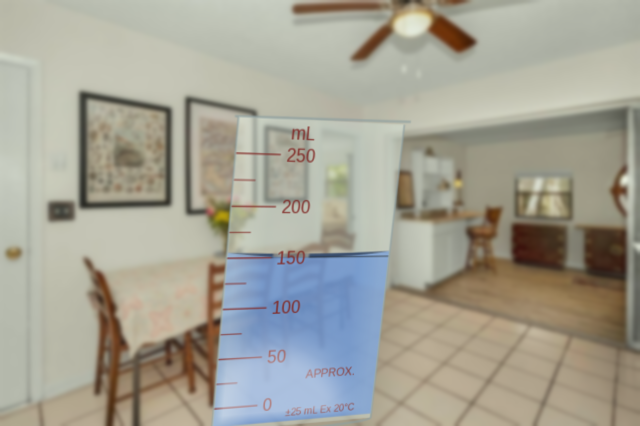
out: 150 mL
